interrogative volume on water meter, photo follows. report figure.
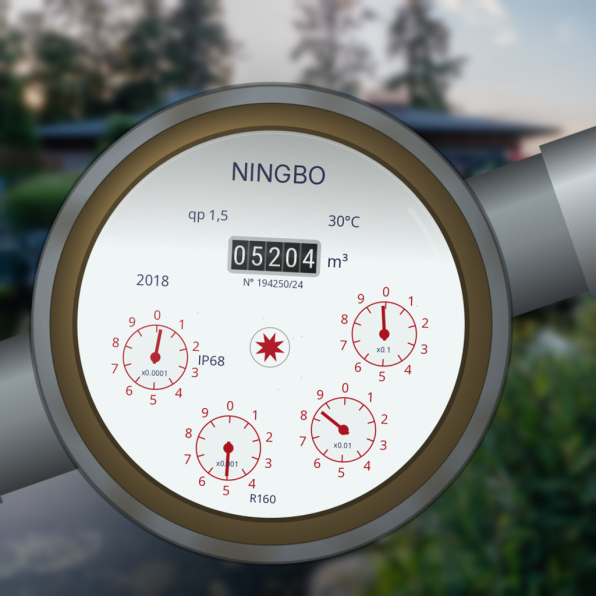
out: 5203.9850 m³
